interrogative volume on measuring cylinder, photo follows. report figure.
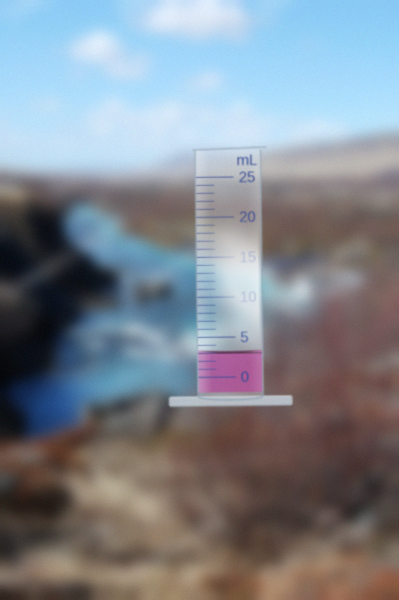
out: 3 mL
